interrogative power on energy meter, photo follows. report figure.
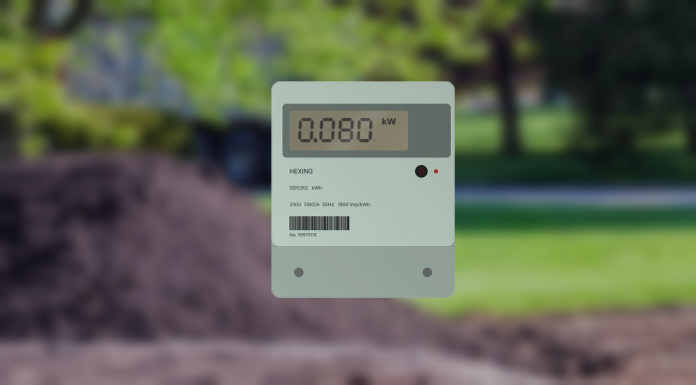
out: 0.080 kW
